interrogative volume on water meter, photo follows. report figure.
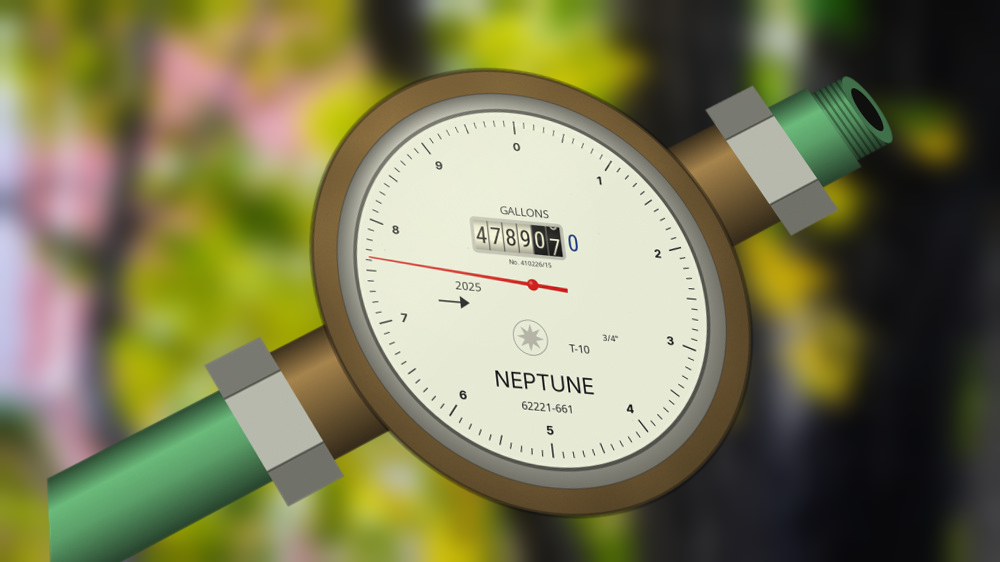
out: 4789067.6 gal
